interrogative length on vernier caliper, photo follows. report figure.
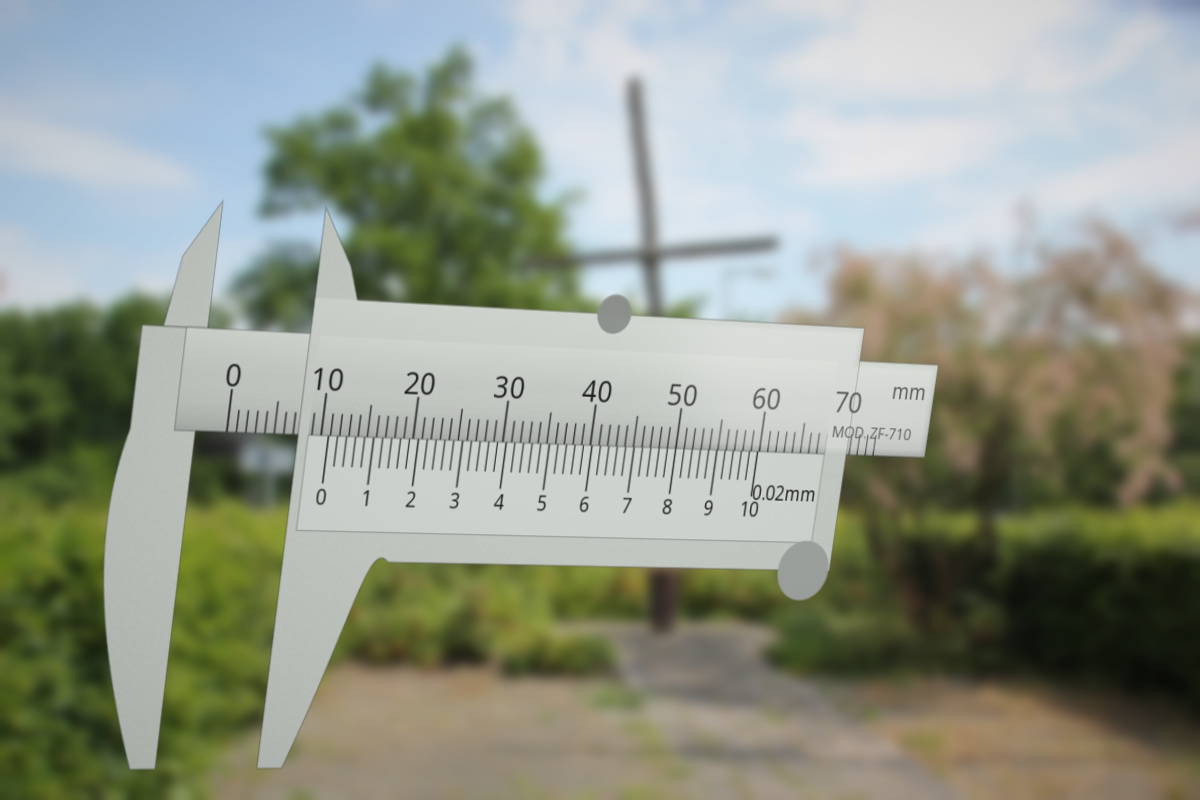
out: 10.8 mm
